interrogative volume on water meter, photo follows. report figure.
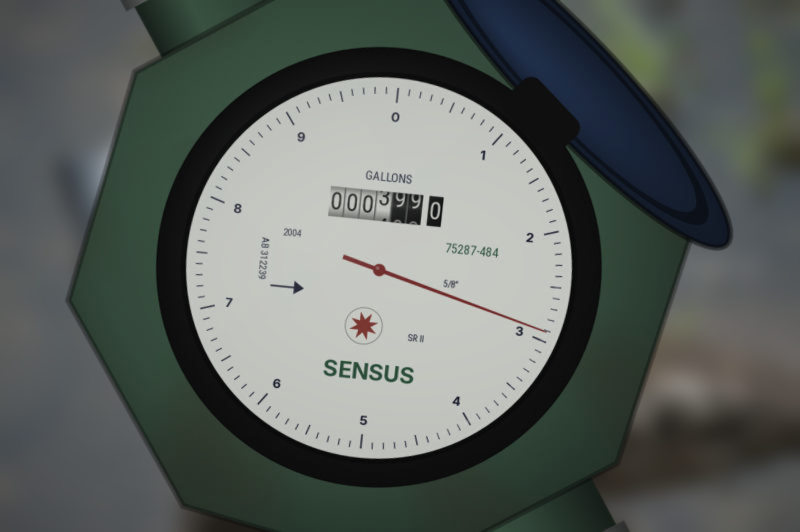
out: 3992.9 gal
